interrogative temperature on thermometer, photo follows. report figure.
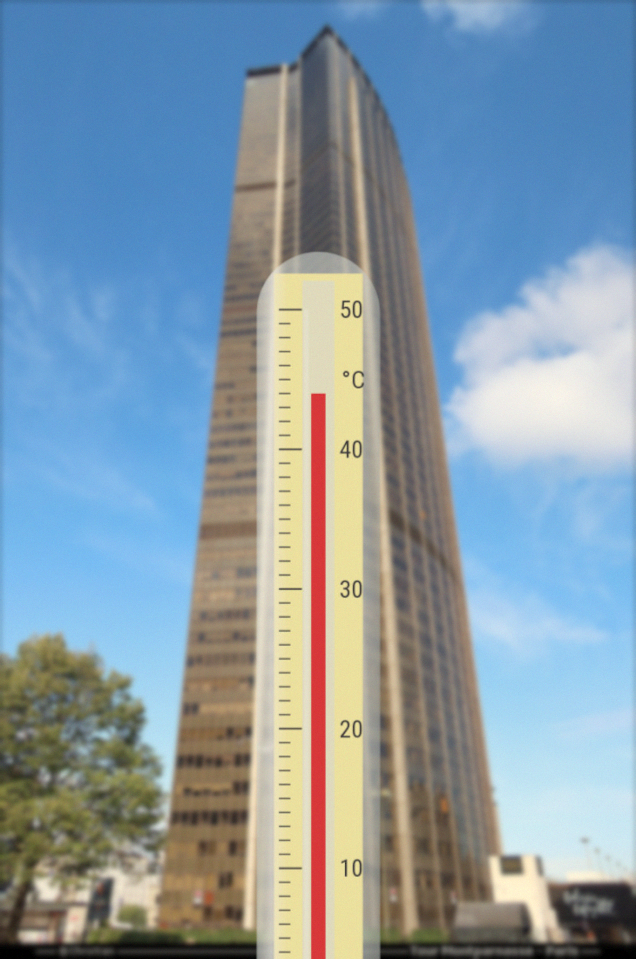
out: 44 °C
